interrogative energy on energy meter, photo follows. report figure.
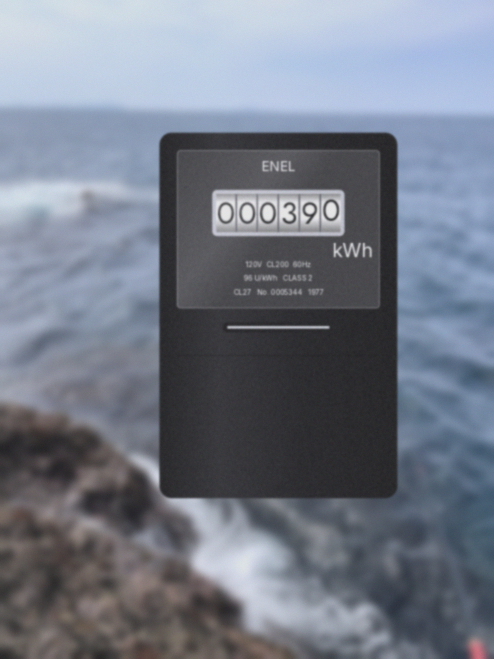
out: 390 kWh
